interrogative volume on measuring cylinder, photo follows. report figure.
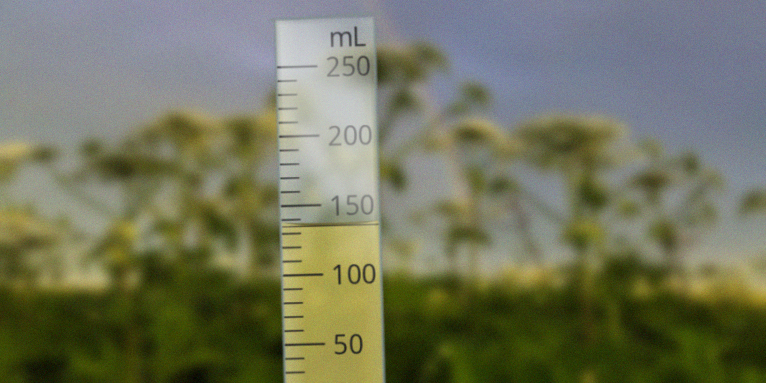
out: 135 mL
